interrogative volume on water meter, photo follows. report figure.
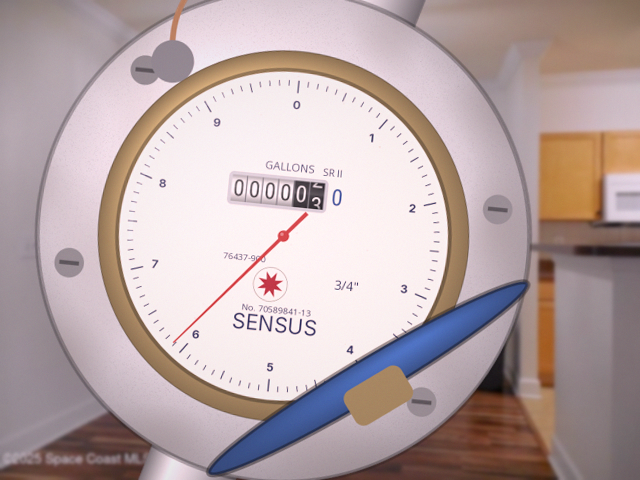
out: 26.1 gal
